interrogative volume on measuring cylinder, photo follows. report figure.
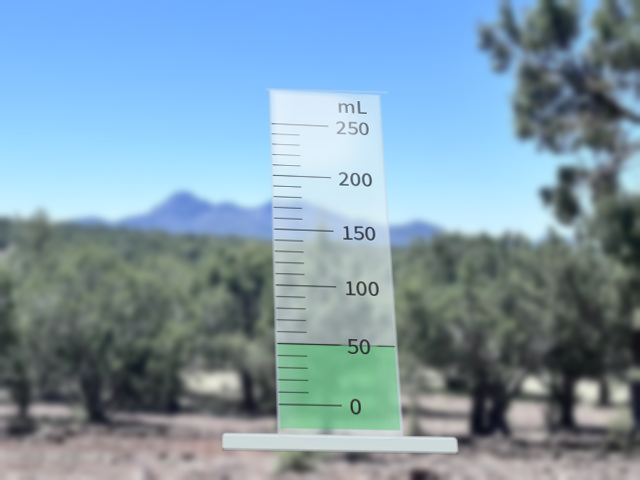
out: 50 mL
